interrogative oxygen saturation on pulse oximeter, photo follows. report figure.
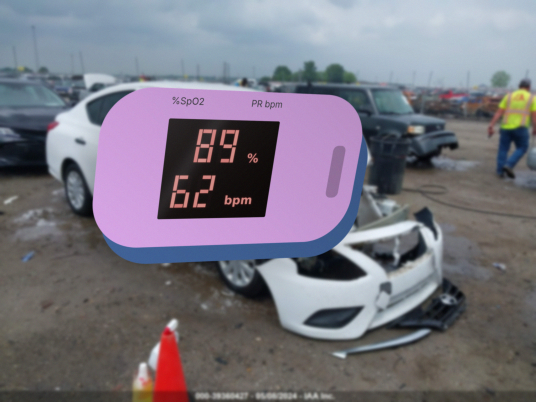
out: 89 %
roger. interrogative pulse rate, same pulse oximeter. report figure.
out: 62 bpm
